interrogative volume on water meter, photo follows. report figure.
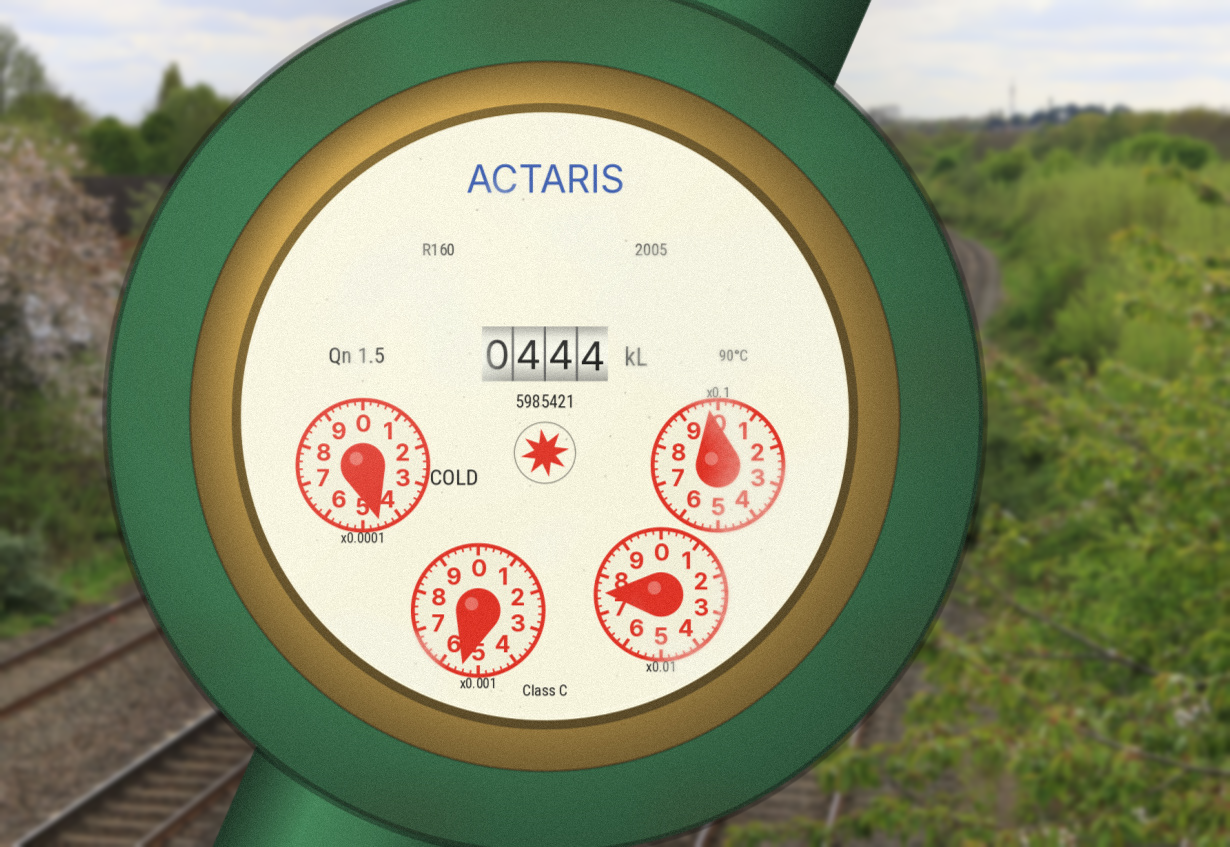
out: 443.9754 kL
